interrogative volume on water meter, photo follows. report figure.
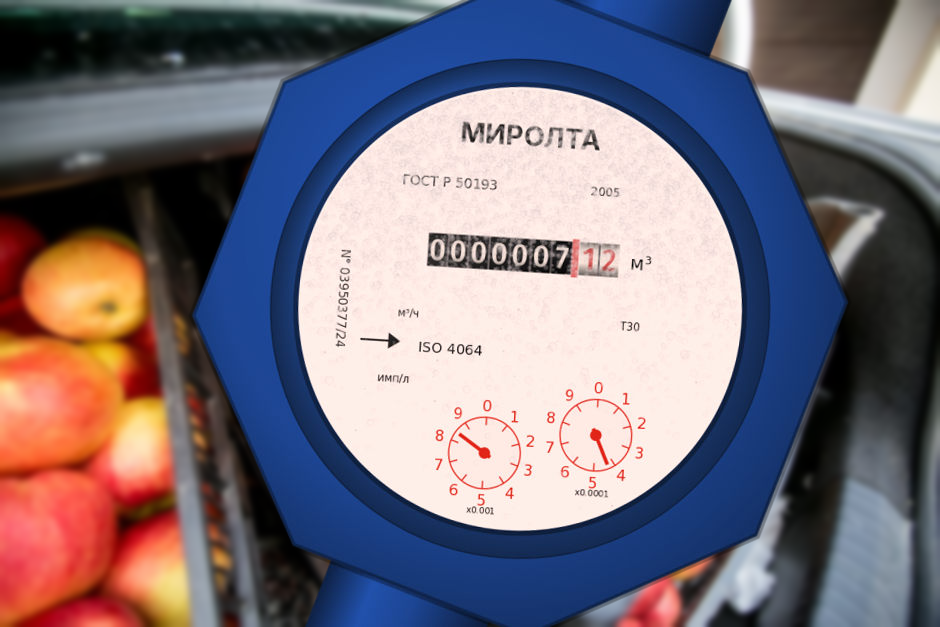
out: 7.1284 m³
